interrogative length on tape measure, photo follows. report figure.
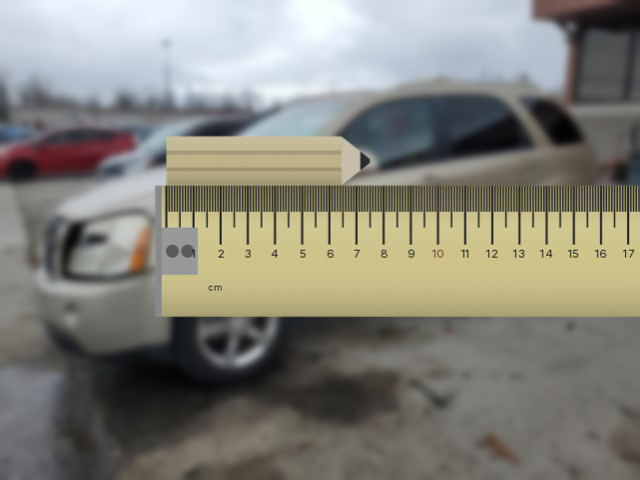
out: 7.5 cm
